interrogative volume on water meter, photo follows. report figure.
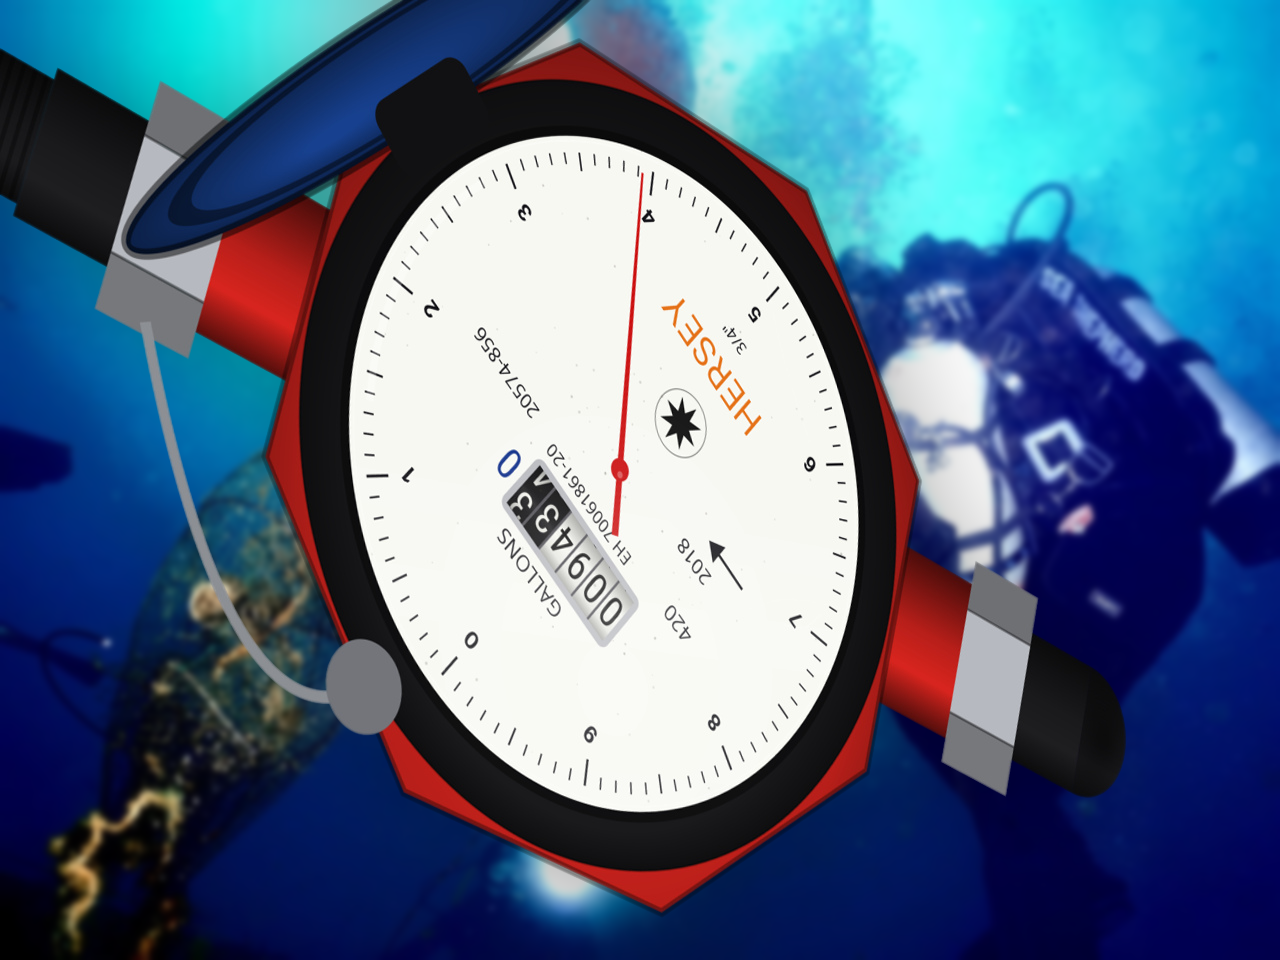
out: 94333.9 gal
